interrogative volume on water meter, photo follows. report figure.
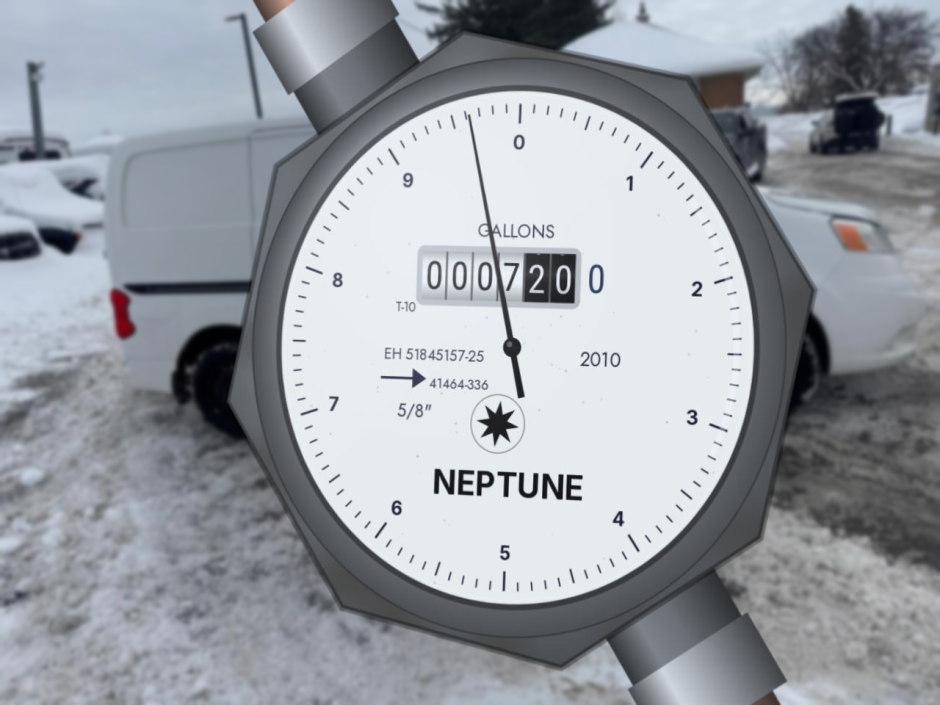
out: 7199.6 gal
